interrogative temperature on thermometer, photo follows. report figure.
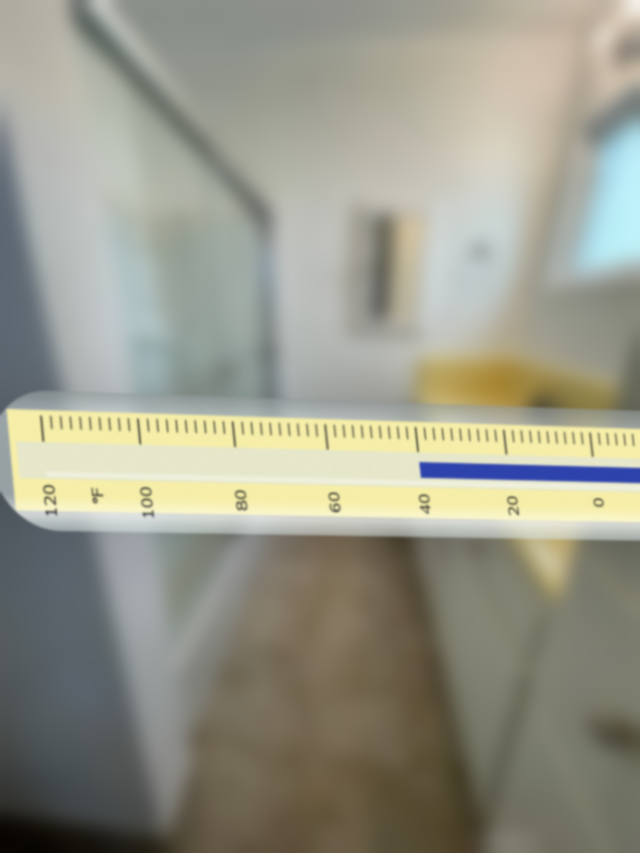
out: 40 °F
